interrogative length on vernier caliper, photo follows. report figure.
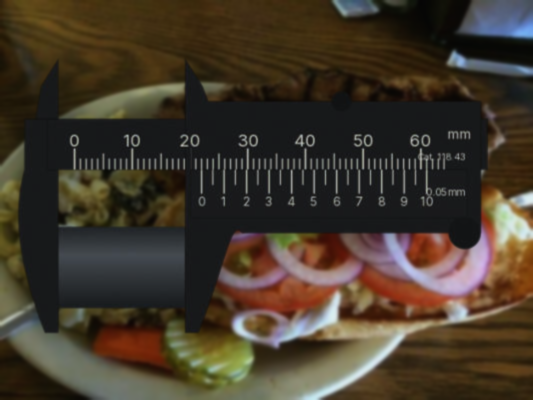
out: 22.0 mm
